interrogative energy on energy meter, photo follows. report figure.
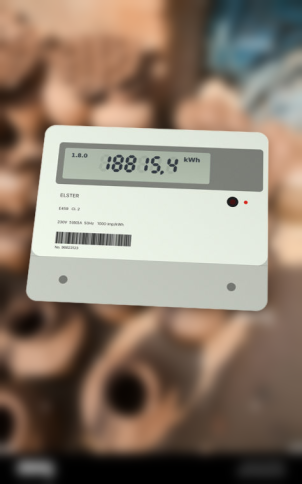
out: 18815.4 kWh
